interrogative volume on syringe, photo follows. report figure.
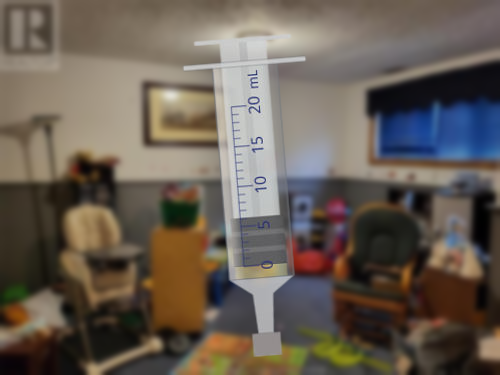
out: 0 mL
